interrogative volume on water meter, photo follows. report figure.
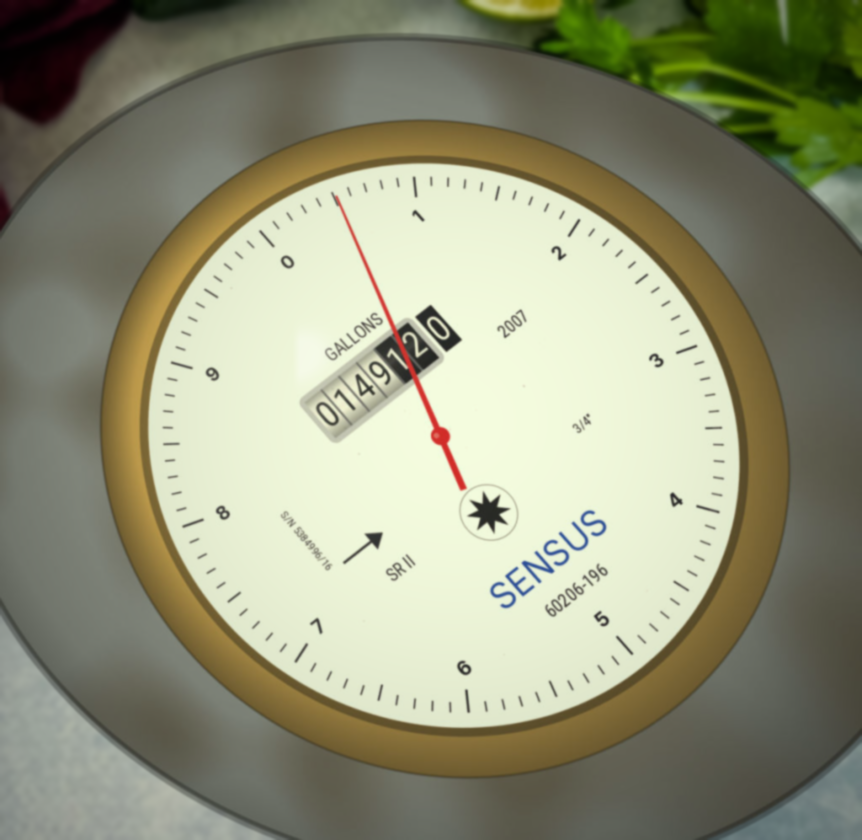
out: 149120.5 gal
